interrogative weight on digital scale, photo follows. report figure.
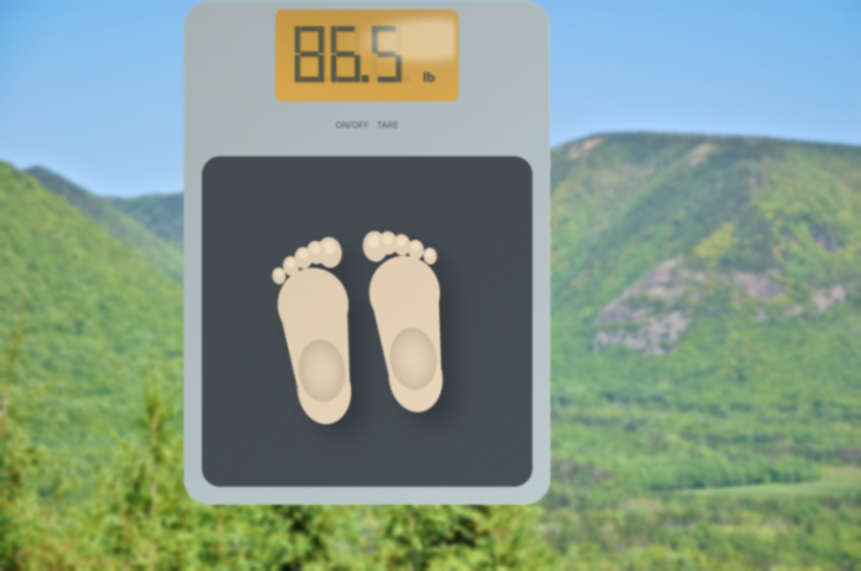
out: 86.5 lb
